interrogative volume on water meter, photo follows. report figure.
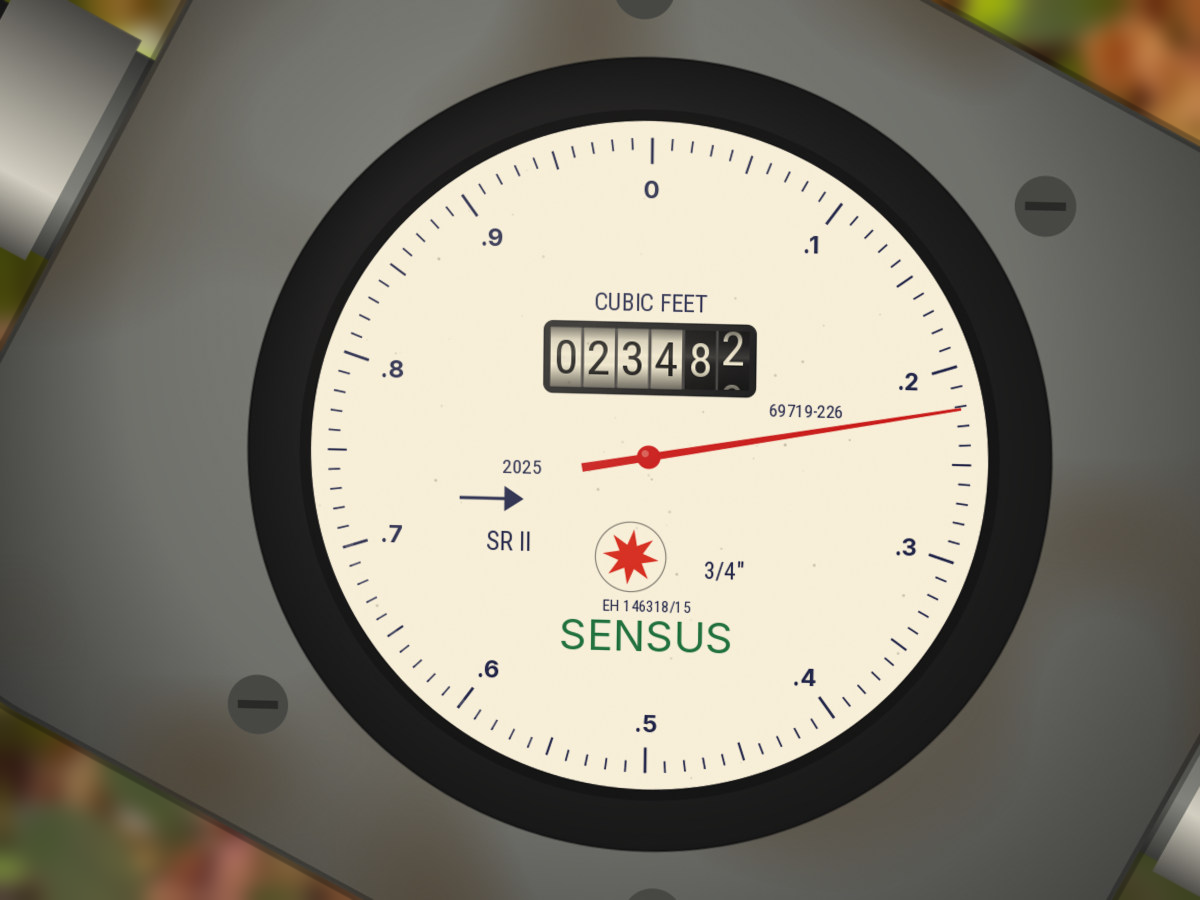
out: 23482.22 ft³
